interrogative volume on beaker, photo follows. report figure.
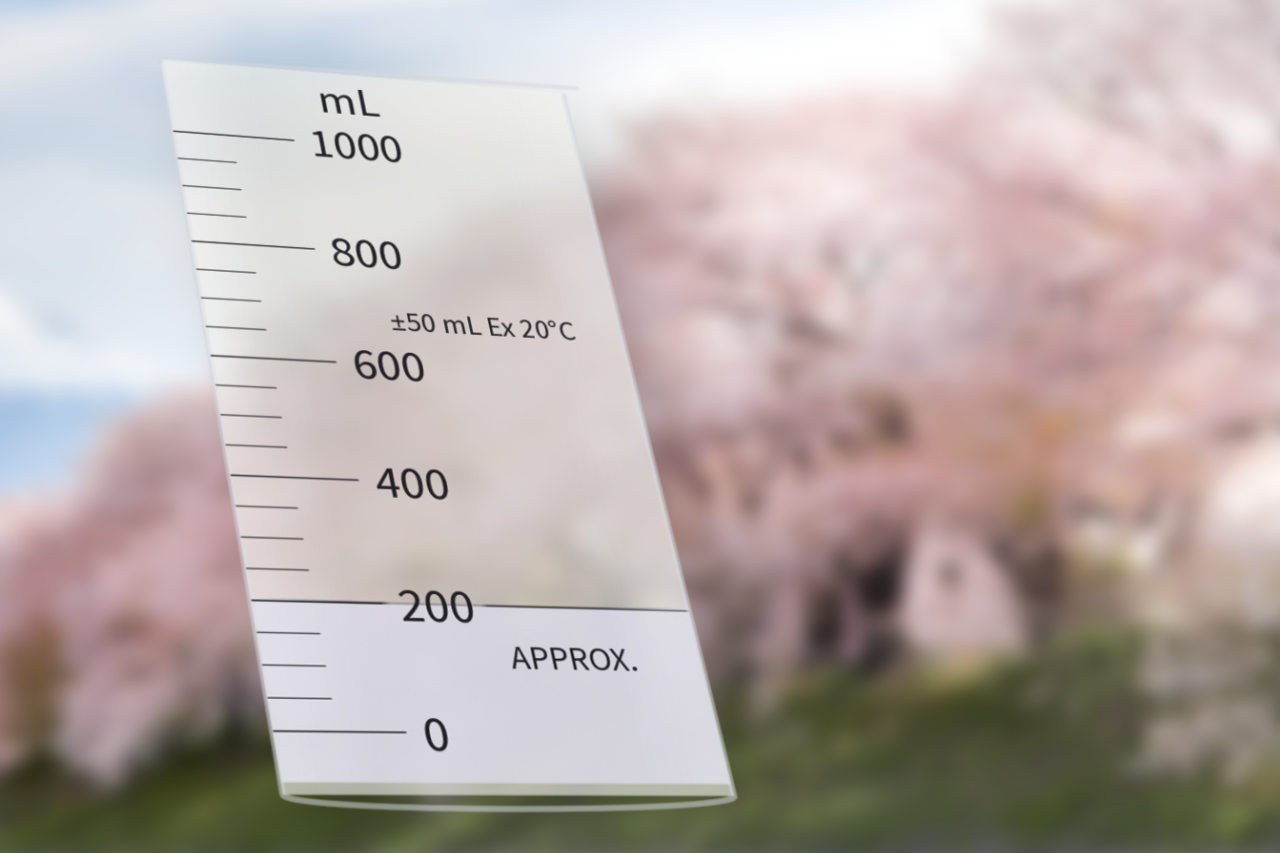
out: 200 mL
